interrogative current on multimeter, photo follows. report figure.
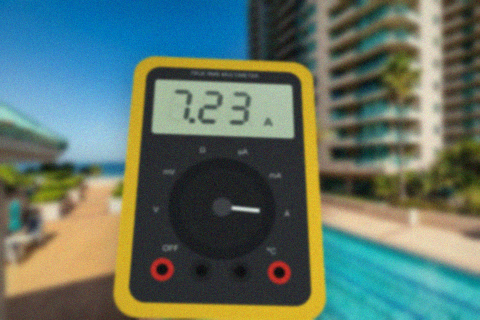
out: 7.23 A
